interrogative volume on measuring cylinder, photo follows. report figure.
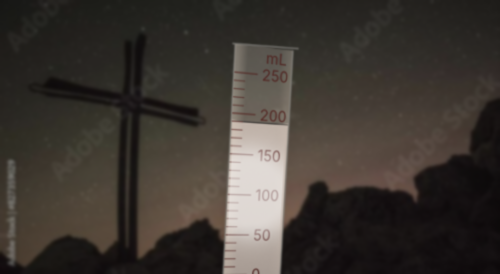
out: 190 mL
